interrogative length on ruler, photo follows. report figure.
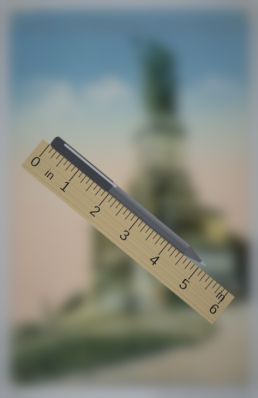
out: 5.125 in
